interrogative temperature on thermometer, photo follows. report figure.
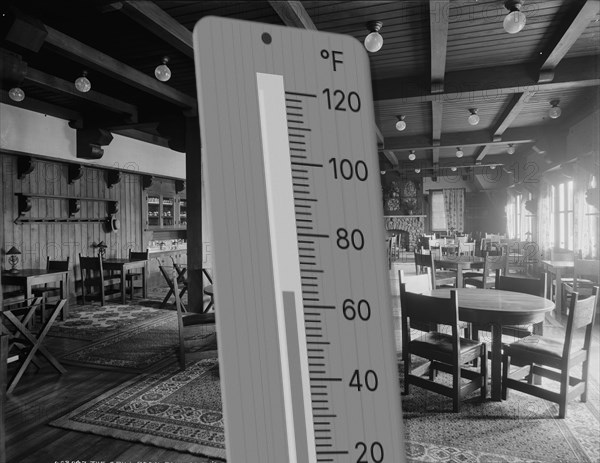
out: 64 °F
